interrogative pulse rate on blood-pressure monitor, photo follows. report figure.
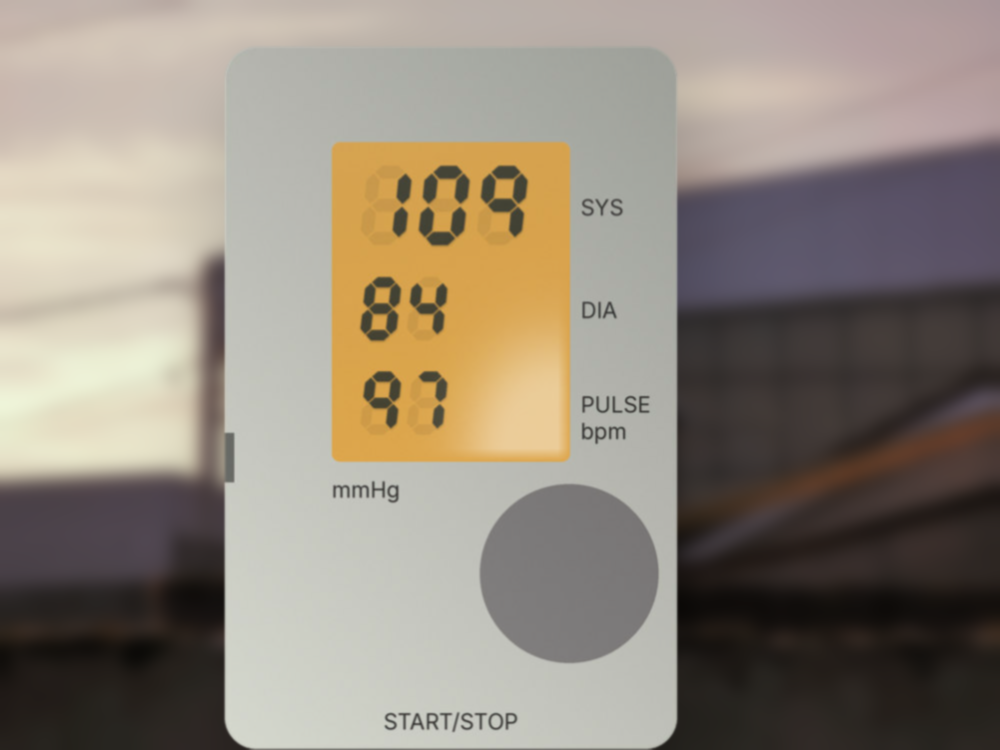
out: 97 bpm
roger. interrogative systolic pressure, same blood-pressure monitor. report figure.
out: 109 mmHg
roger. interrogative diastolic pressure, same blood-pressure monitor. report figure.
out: 84 mmHg
